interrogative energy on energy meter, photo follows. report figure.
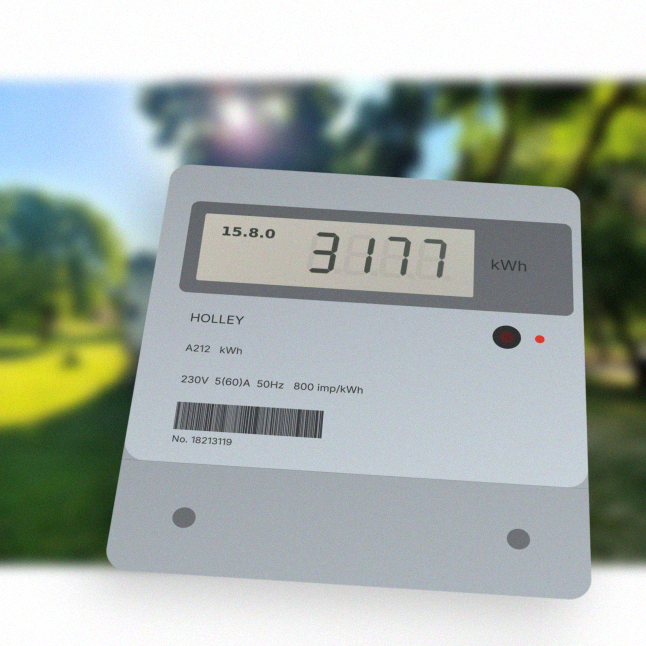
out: 3177 kWh
